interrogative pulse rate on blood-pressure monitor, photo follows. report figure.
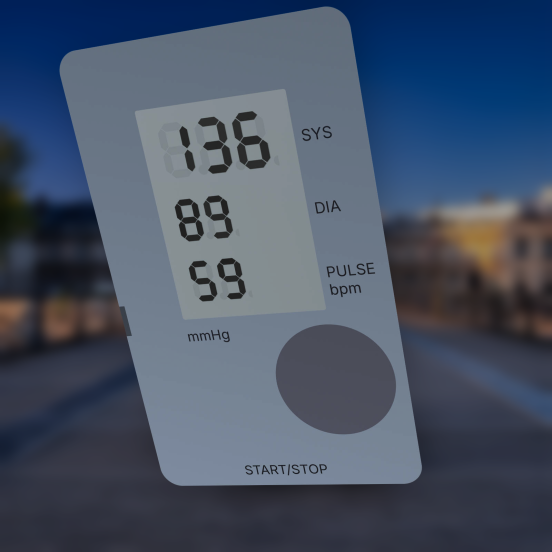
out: 59 bpm
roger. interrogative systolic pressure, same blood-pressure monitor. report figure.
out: 136 mmHg
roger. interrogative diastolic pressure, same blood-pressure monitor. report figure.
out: 89 mmHg
